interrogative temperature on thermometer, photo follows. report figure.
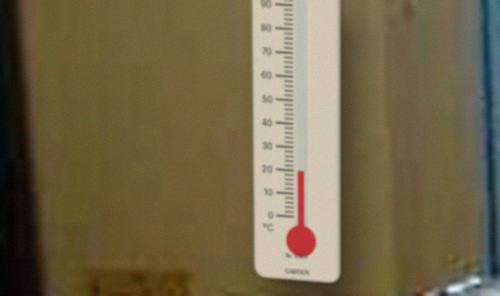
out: 20 °C
